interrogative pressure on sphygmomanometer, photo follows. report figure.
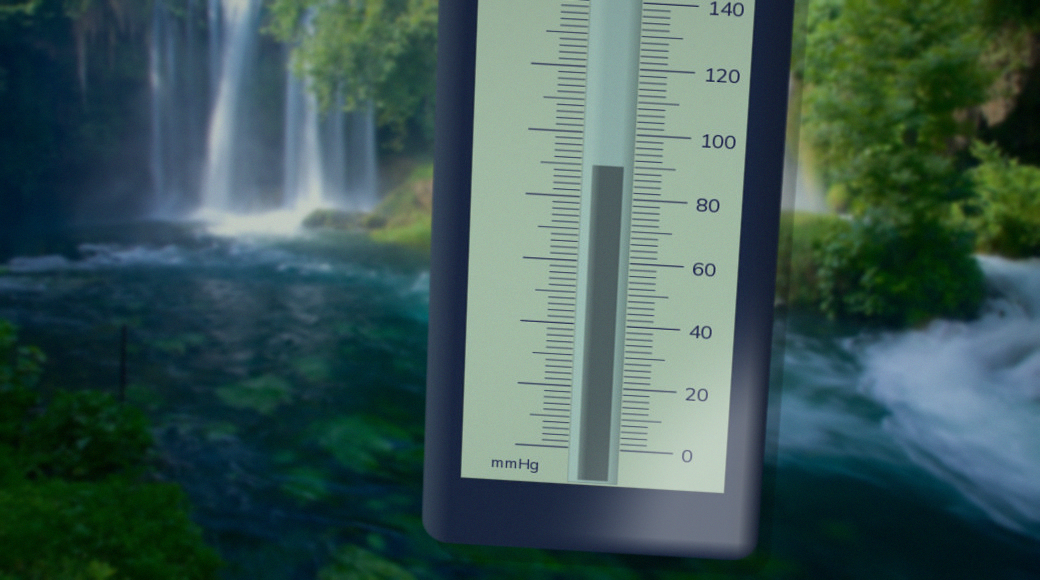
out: 90 mmHg
